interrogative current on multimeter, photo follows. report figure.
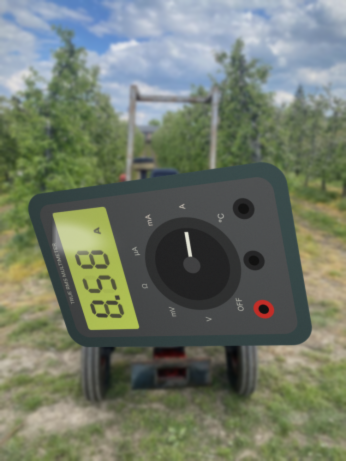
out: 8.58 A
